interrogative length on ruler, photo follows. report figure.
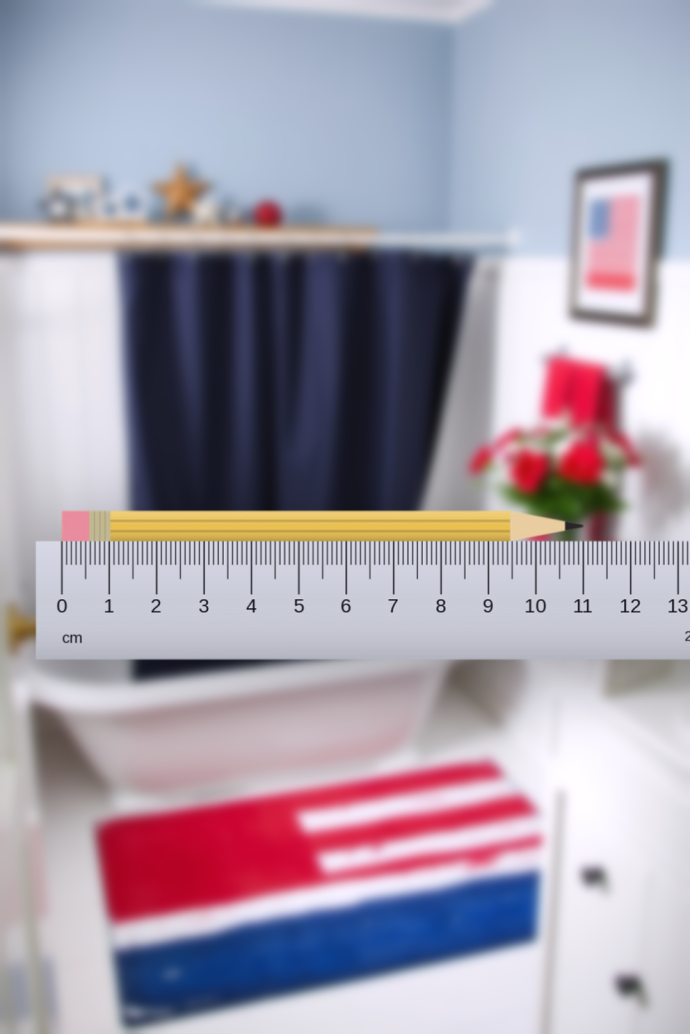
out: 11 cm
